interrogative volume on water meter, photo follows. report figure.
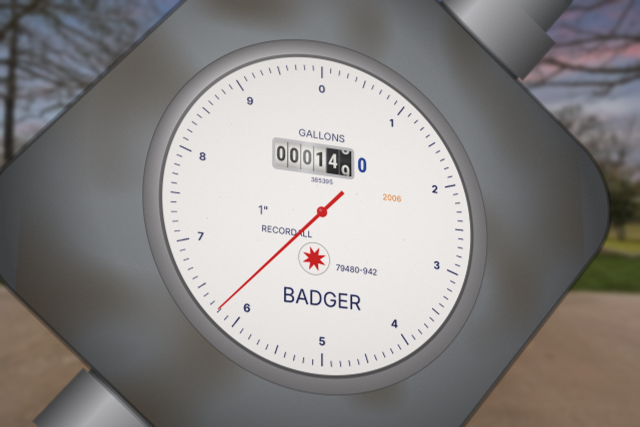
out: 1486.2 gal
